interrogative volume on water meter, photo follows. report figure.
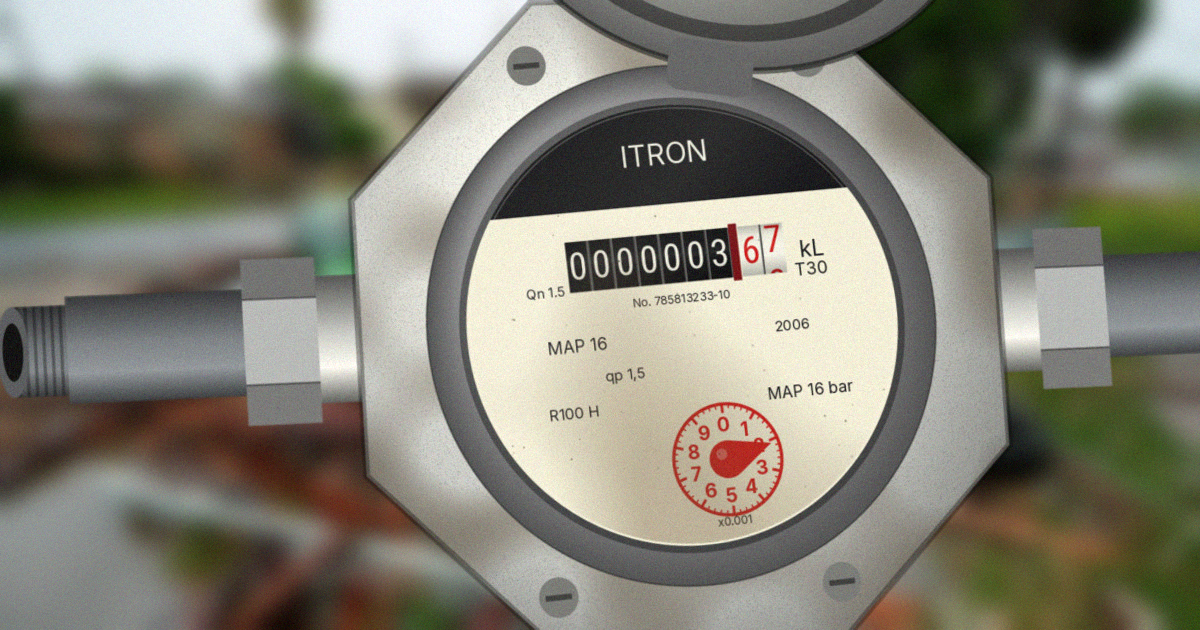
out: 3.672 kL
